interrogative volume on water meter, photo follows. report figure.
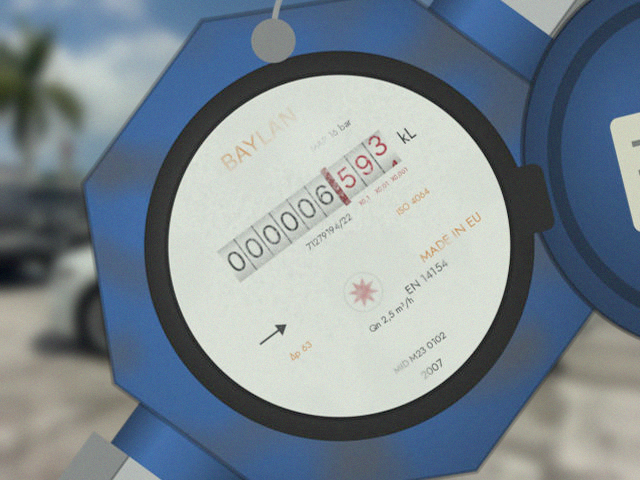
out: 6.593 kL
